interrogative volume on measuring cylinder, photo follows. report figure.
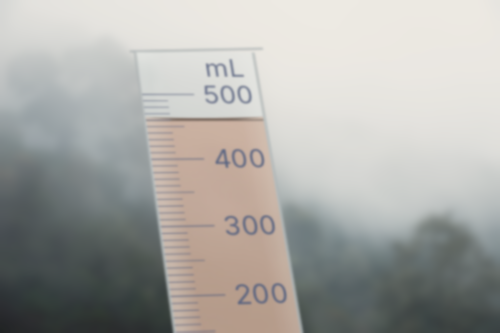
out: 460 mL
